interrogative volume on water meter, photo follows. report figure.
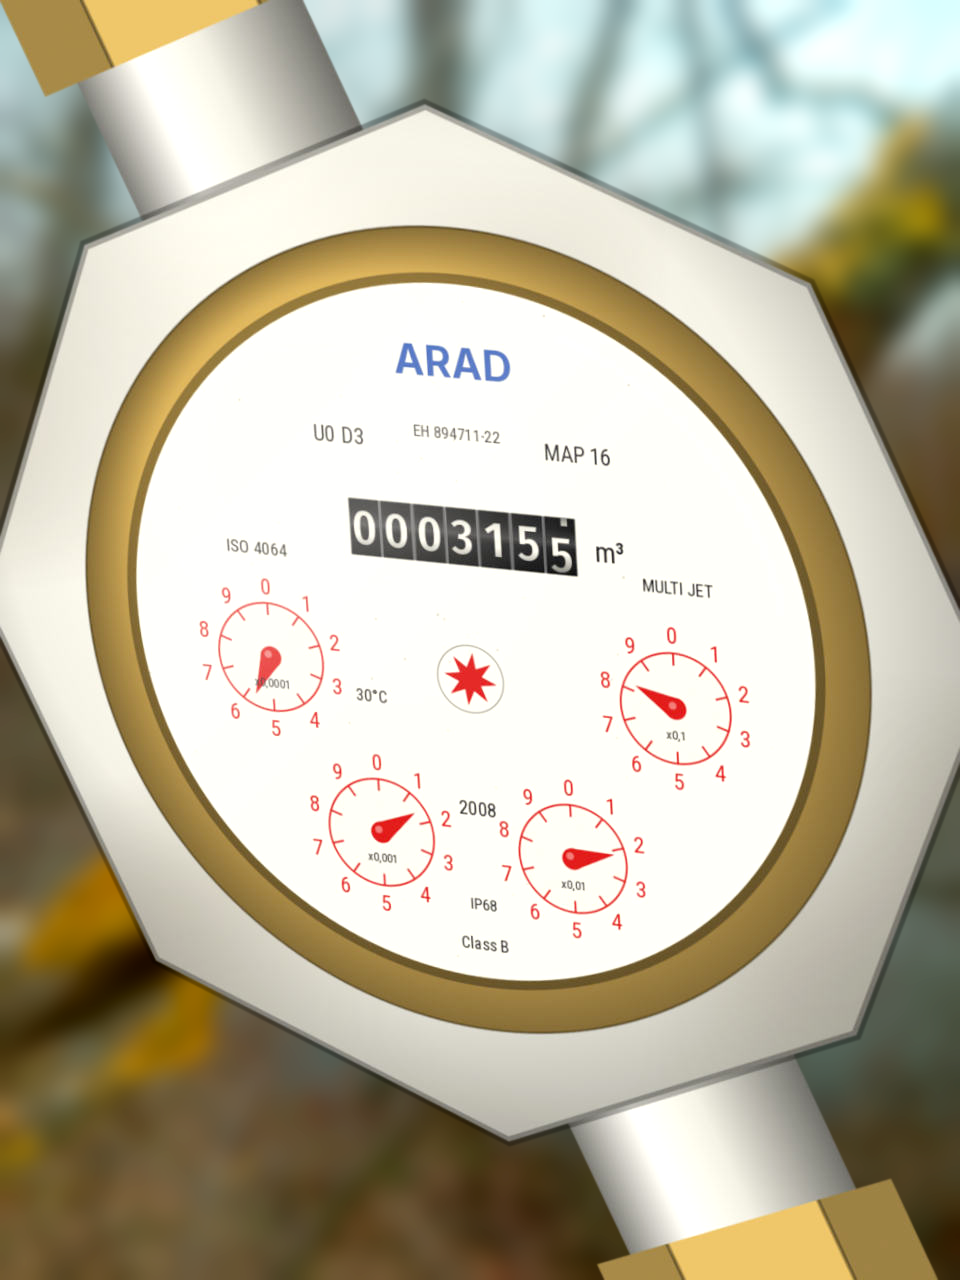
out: 3154.8215 m³
